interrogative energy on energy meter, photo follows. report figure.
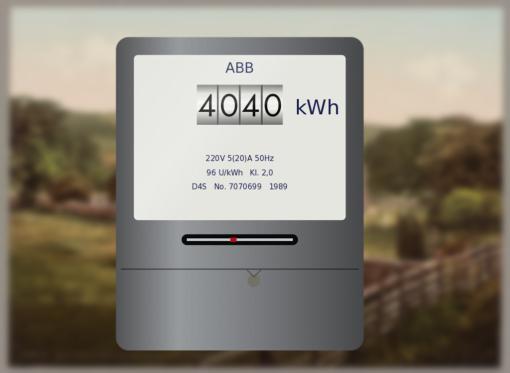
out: 4040 kWh
